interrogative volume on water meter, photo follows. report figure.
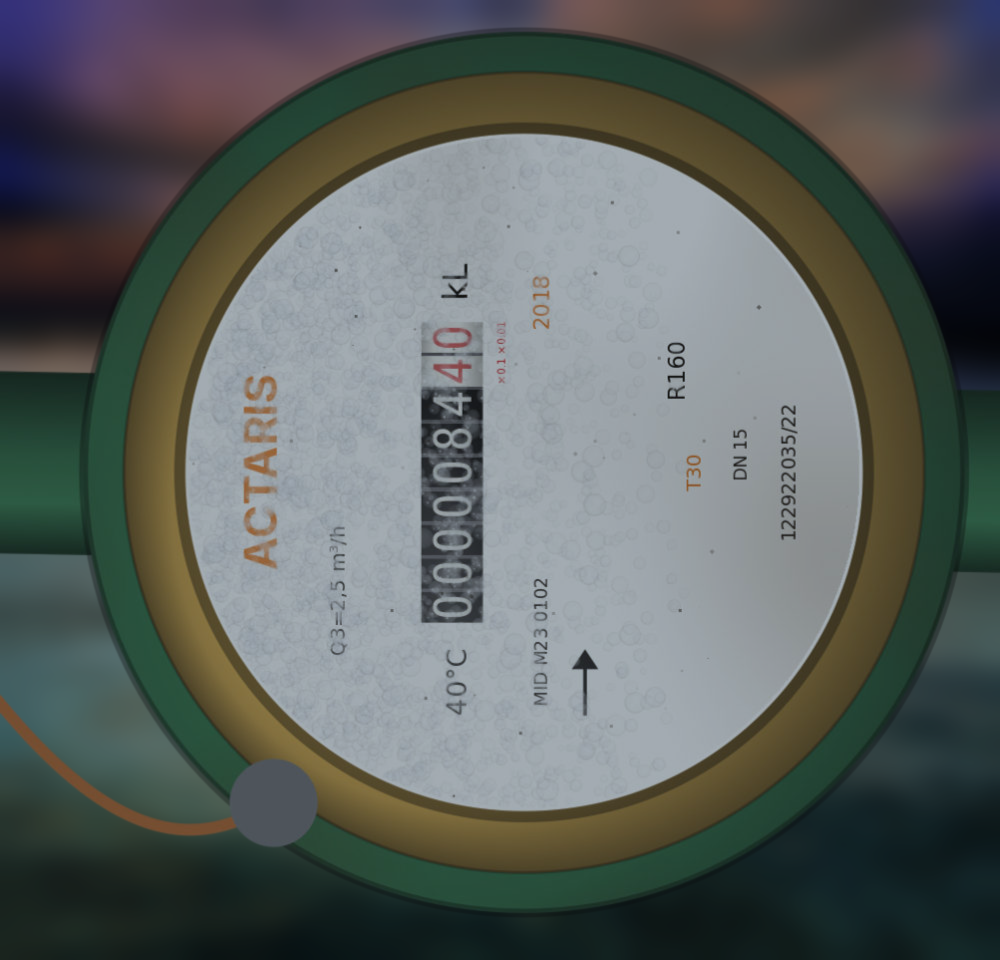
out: 84.40 kL
